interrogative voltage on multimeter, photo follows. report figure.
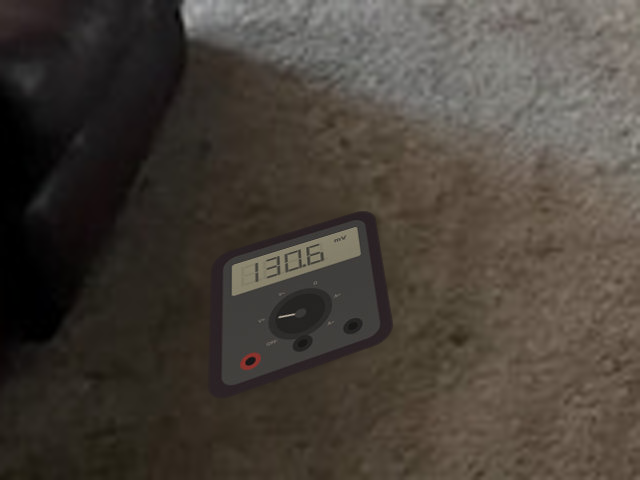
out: 130.6 mV
